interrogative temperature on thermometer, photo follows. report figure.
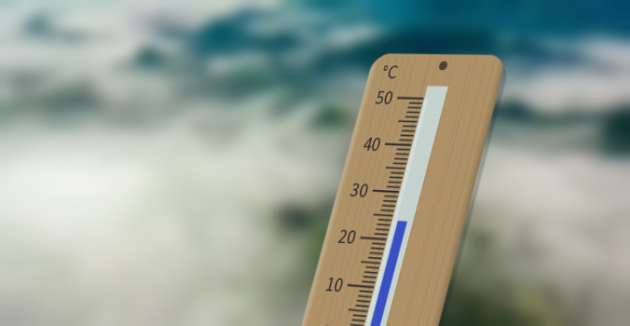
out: 24 °C
